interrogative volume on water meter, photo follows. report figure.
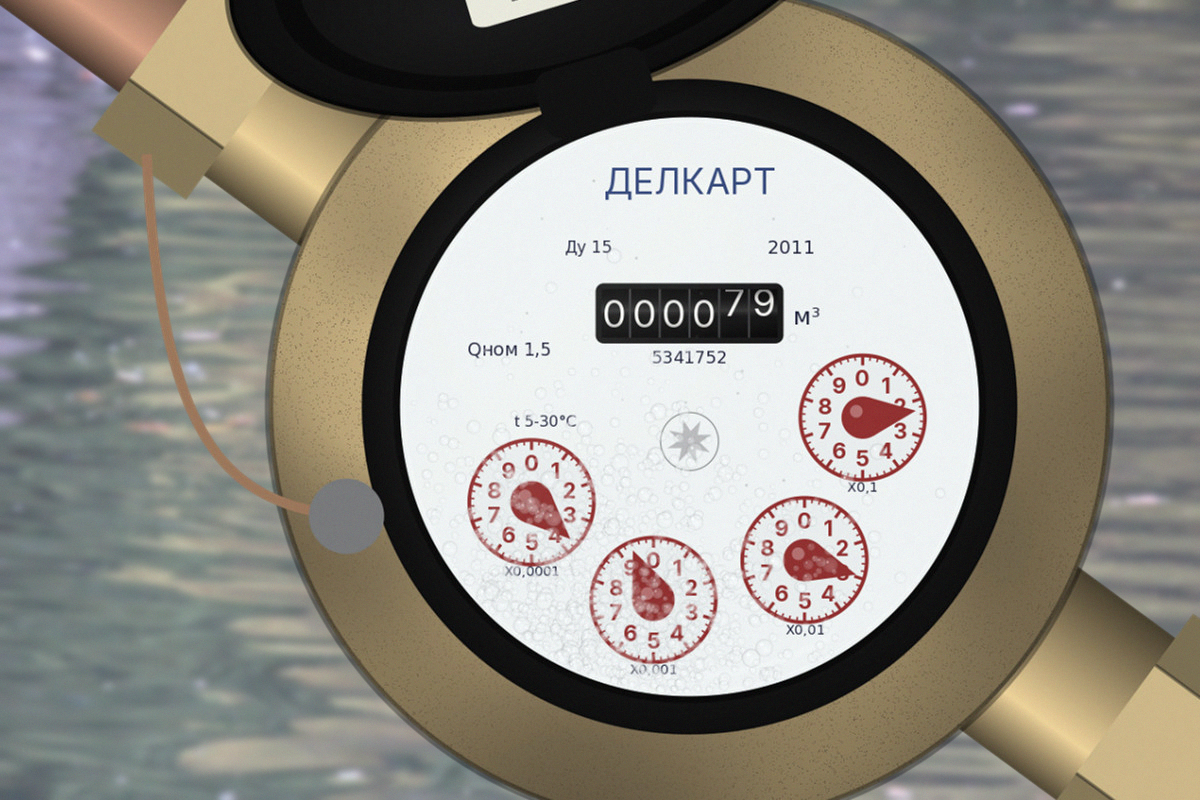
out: 79.2293 m³
